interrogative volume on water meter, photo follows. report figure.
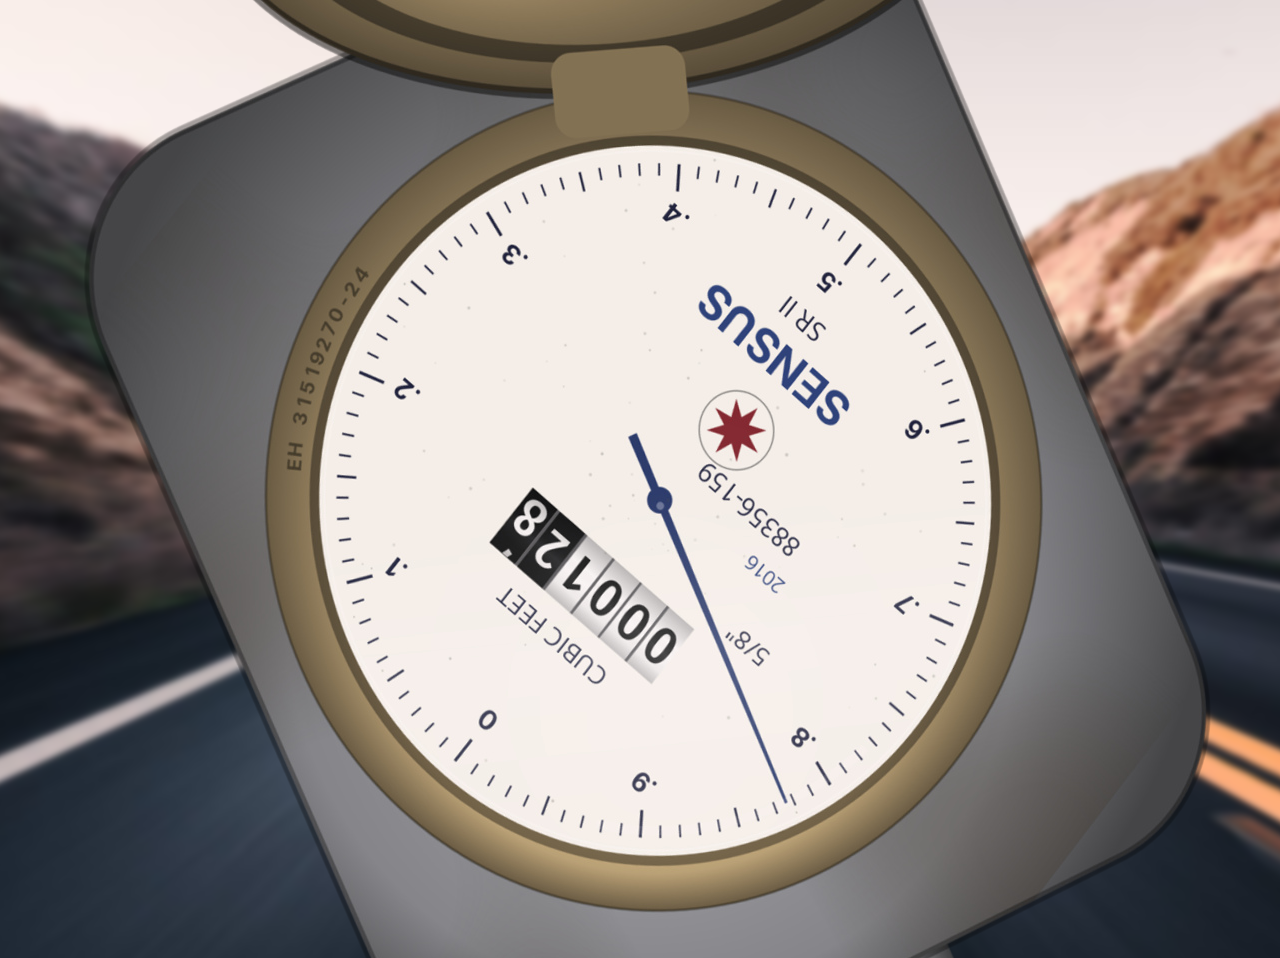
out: 127.82 ft³
